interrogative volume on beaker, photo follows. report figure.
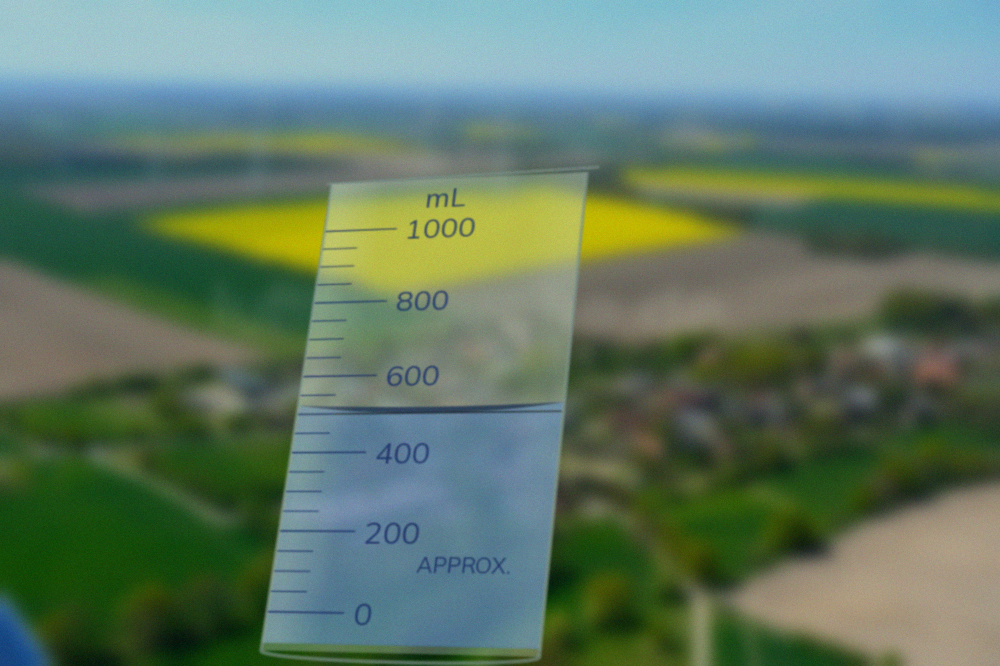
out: 500 mL
